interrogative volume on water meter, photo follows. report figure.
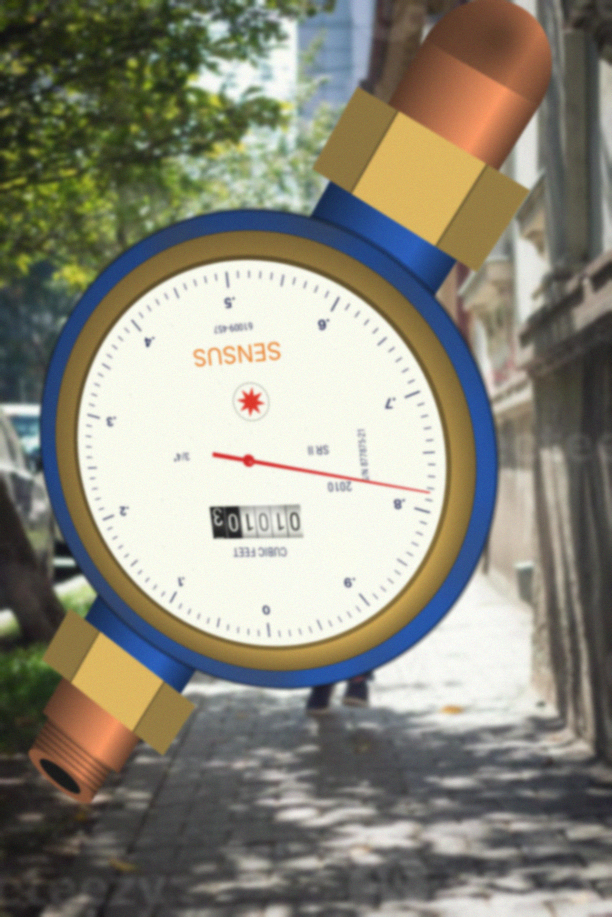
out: 10102.78 ft³
